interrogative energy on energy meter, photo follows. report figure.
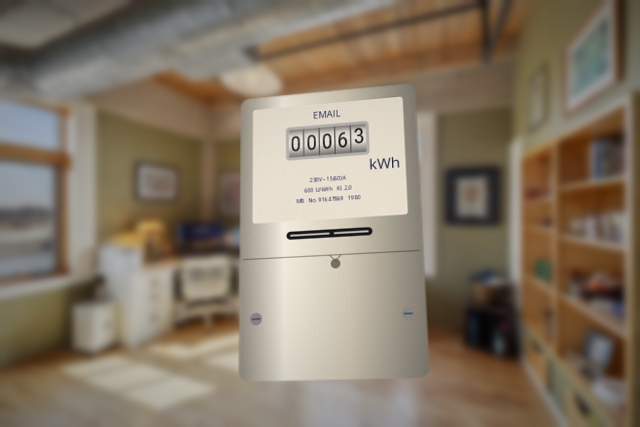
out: 63 kWh
